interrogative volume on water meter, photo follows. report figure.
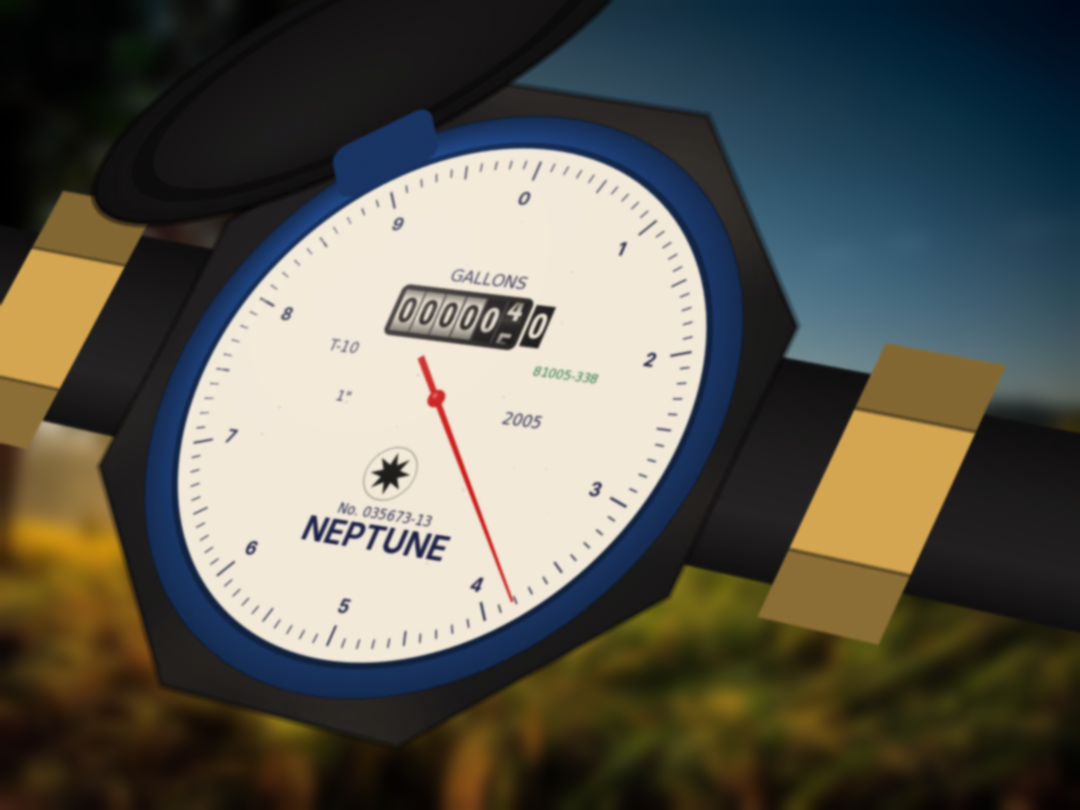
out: 43.8 gal
